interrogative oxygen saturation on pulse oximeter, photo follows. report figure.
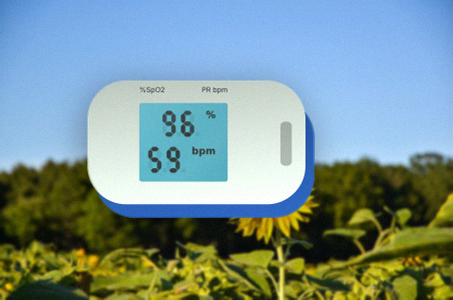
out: 96 %
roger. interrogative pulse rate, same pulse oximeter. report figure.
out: 59 bpm
